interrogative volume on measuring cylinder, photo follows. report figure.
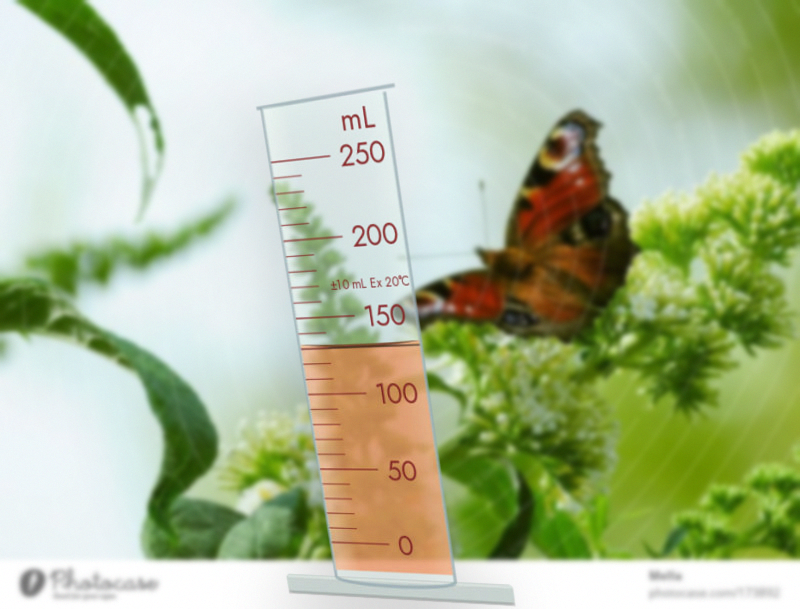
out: 130 mL
